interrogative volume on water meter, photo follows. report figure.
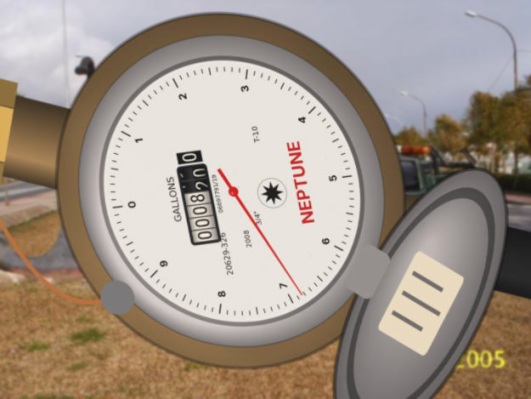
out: 8196.8 gal
